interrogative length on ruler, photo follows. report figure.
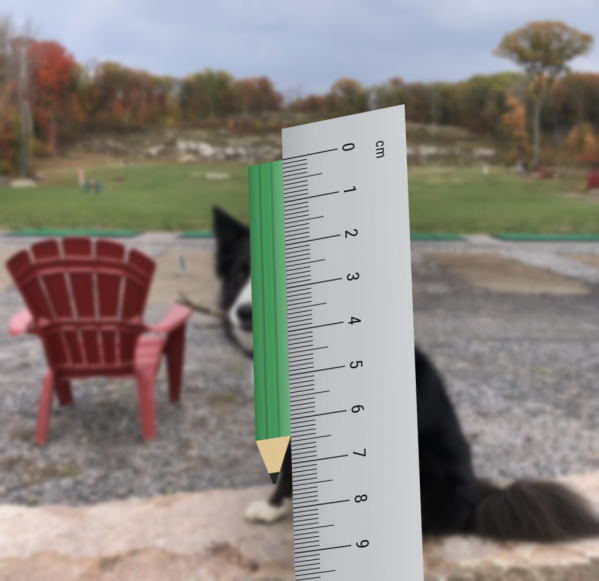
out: 7.4 cm
